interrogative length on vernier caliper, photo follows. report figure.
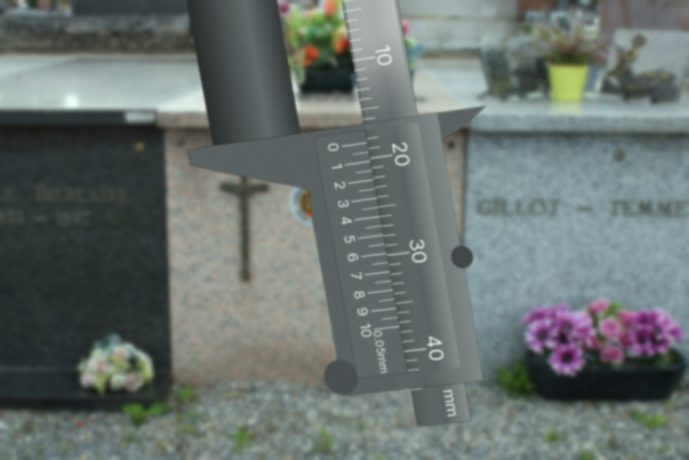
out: 18.4 mm
